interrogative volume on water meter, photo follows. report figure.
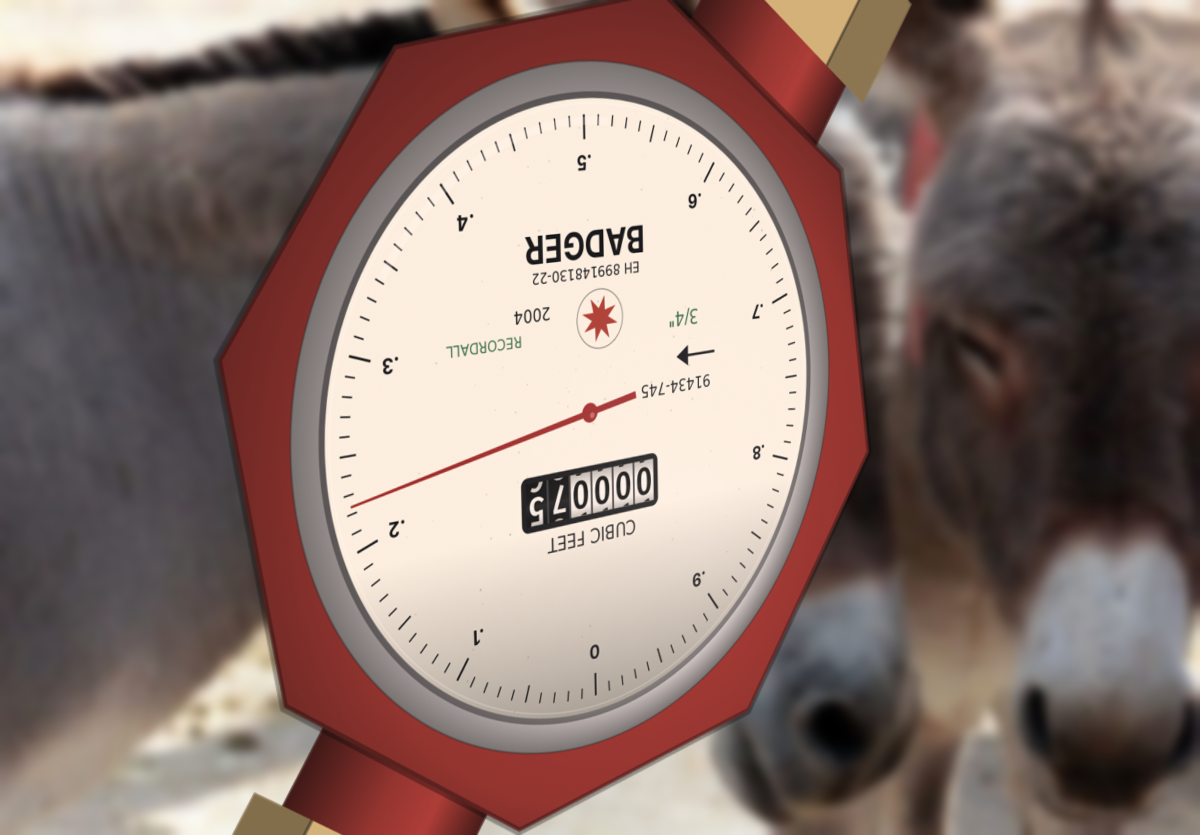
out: 75.22 ft³
